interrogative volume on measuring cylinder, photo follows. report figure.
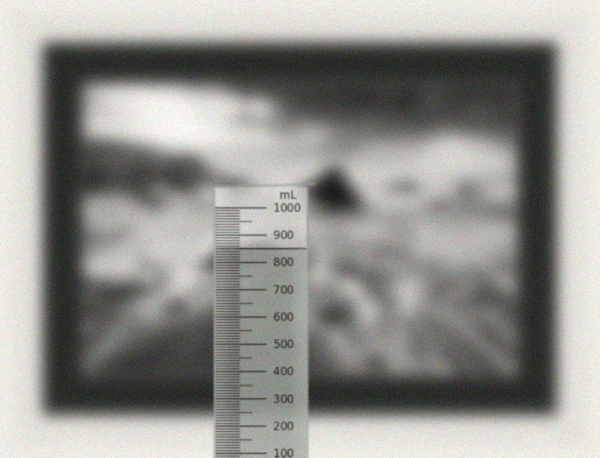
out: 850 mL
